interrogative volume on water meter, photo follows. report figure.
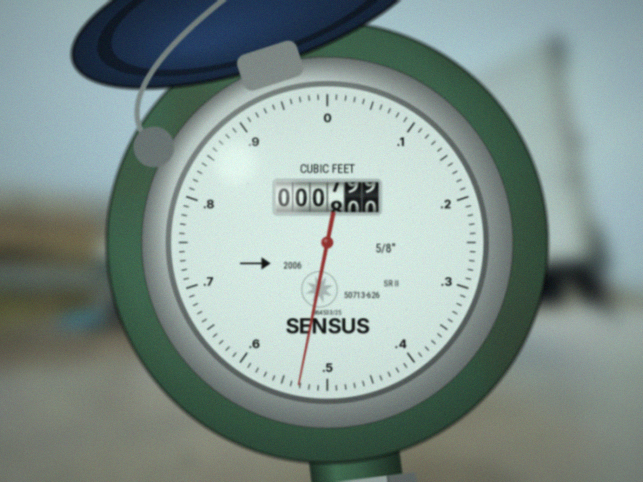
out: 799.53 ft³
